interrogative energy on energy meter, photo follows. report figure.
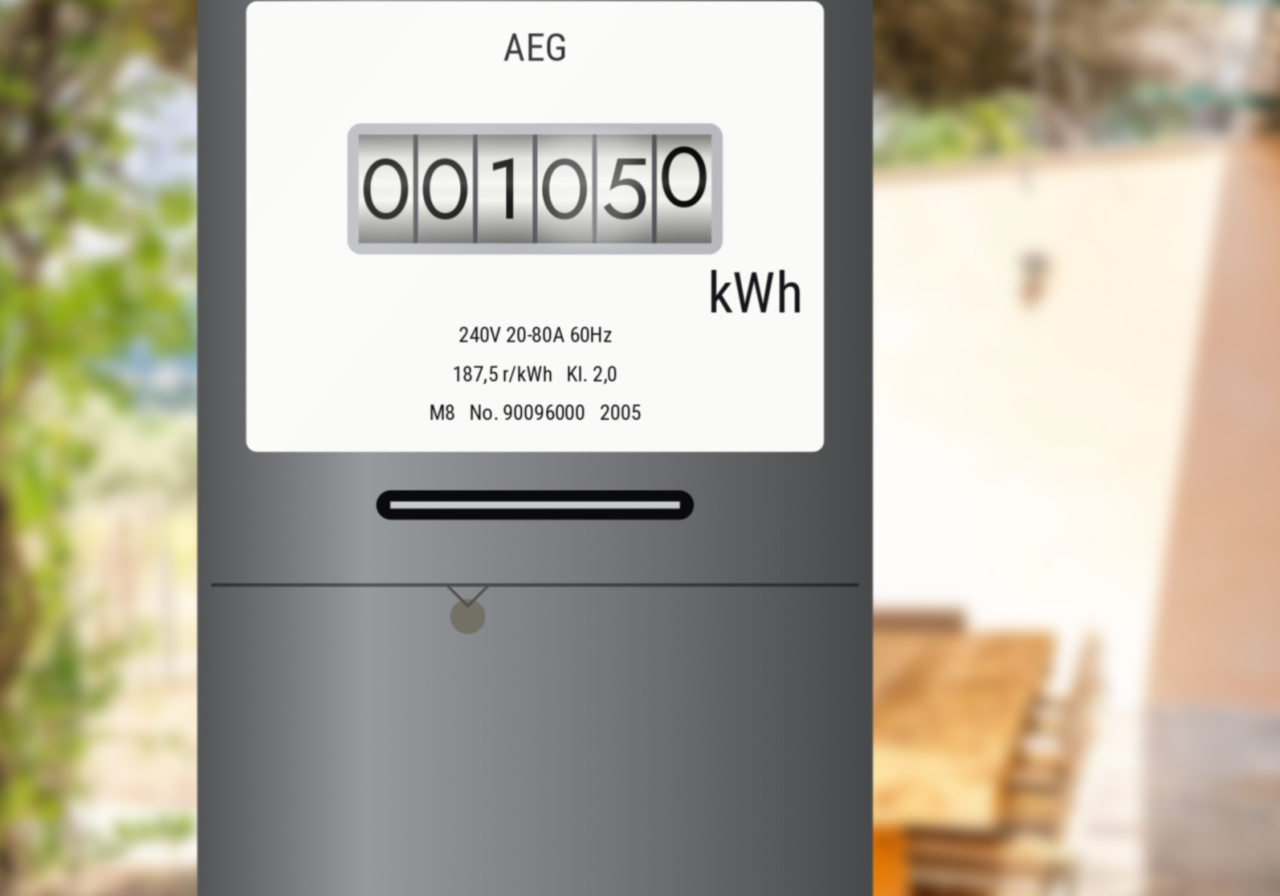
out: 1050 kWh
